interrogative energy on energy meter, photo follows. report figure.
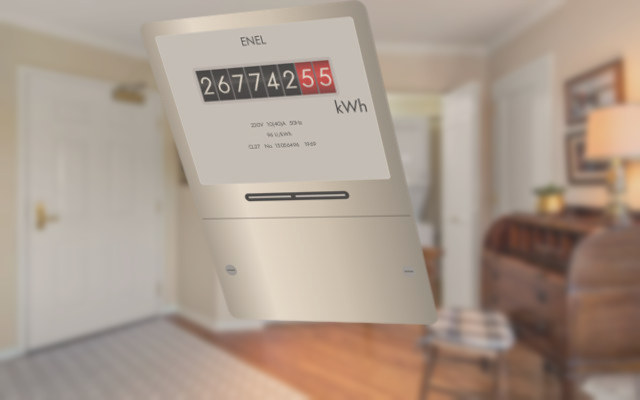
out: 267742.55 kWh
